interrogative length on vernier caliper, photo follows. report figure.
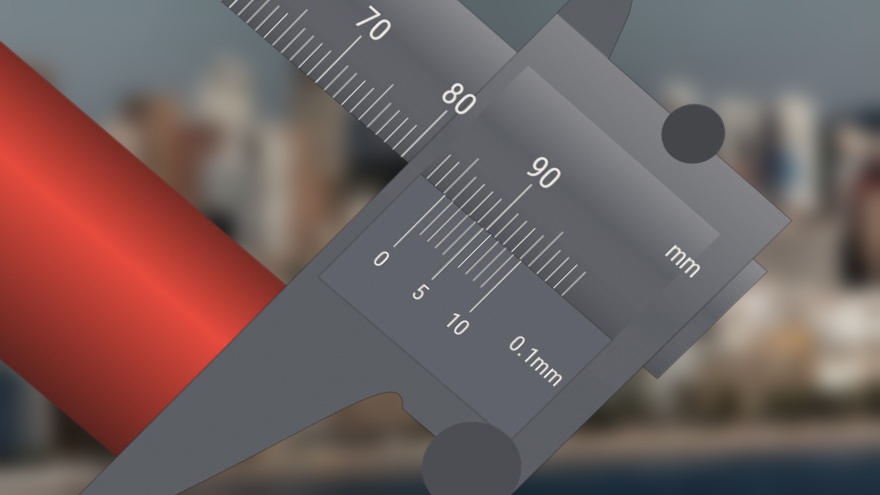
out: 85.2 mm
